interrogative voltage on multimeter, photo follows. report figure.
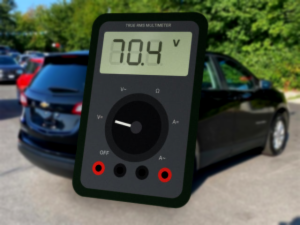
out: 70.4 V
